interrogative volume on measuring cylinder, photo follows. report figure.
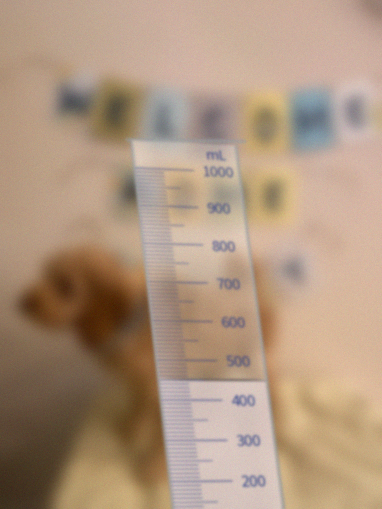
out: 450 mL
